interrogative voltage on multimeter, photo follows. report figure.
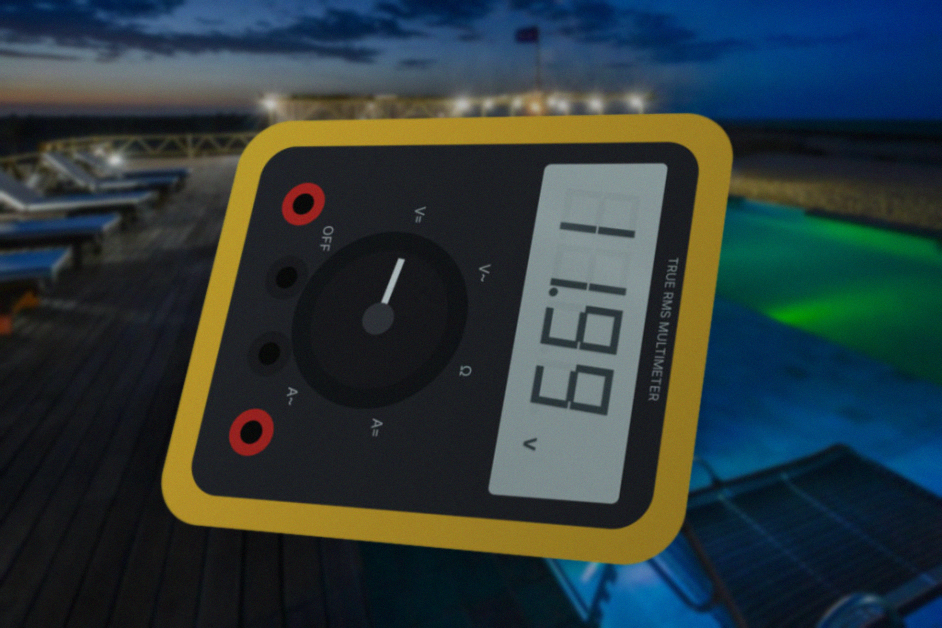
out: 11.99 V
